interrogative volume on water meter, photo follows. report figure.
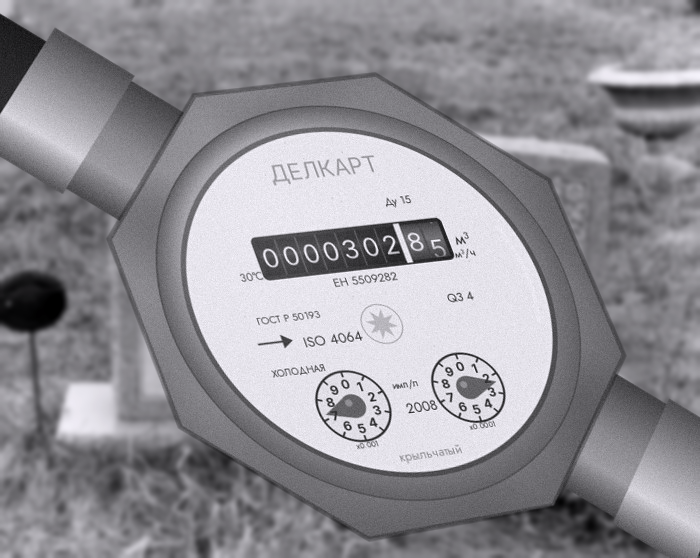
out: 302.8472 m³
